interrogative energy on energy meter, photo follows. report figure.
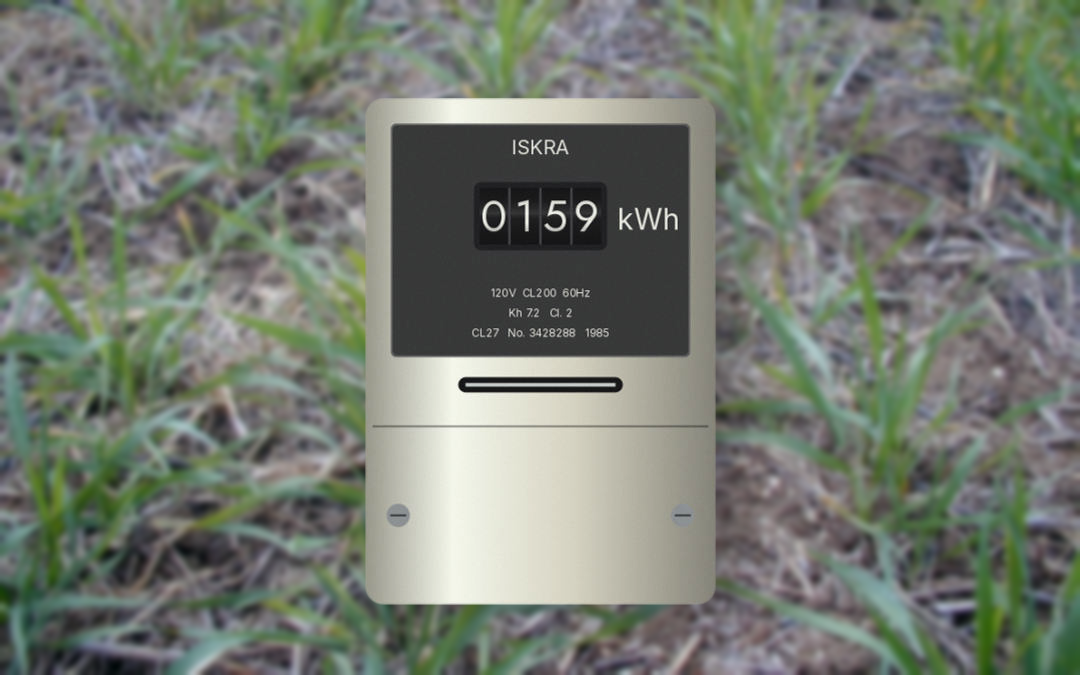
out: 159 kWh
